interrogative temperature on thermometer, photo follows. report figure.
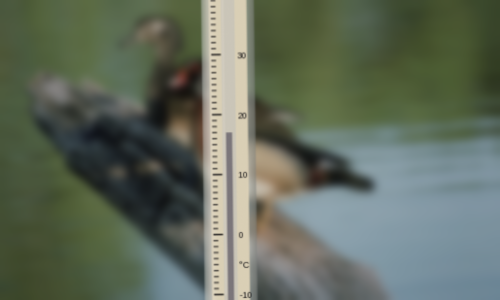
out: 17 °C
